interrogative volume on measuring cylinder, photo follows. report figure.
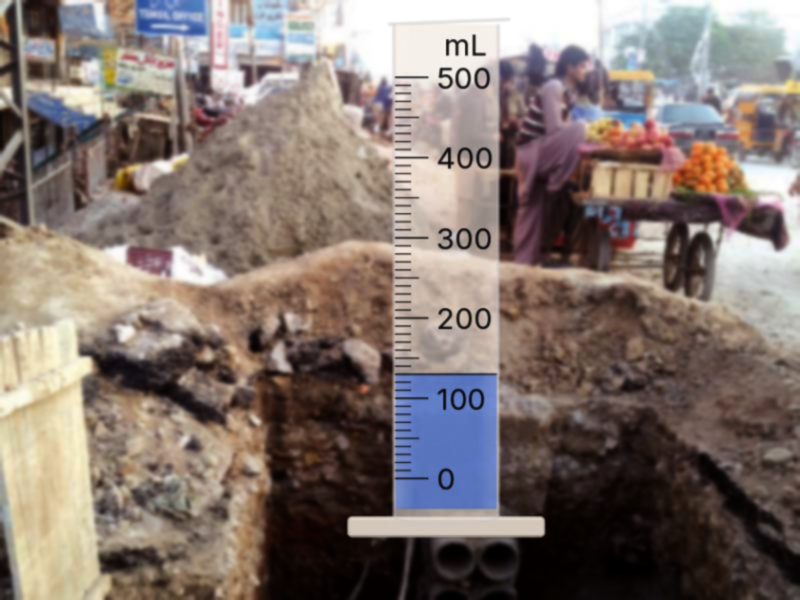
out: 130 mL
